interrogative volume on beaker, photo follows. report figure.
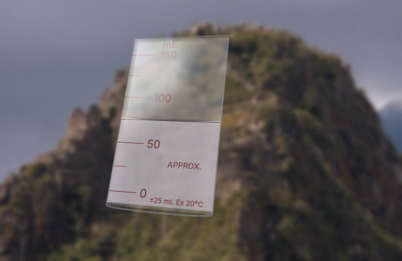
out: 75 mL
